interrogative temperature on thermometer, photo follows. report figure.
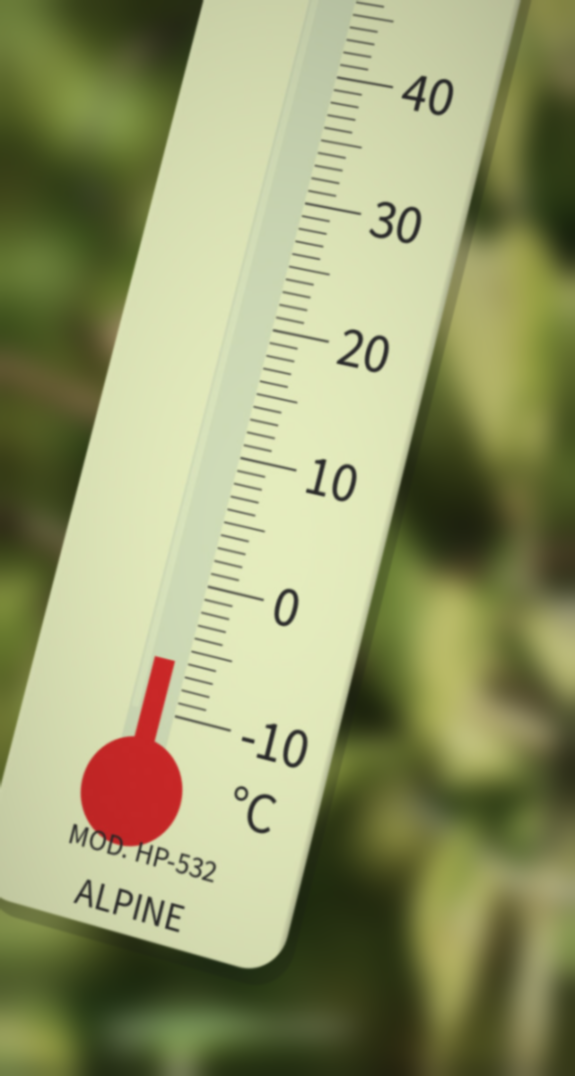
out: -6 °C
